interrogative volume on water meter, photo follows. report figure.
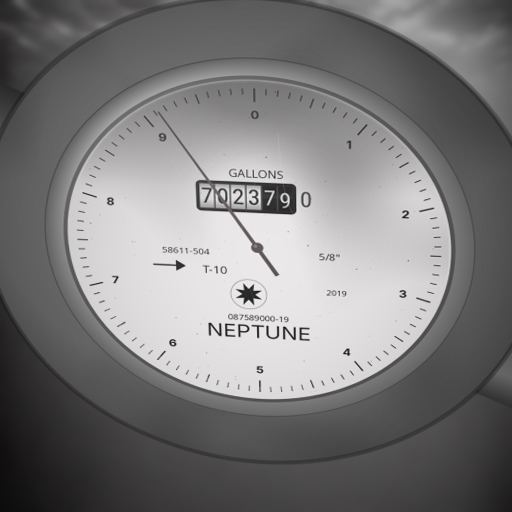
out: 7023789.1 gal
